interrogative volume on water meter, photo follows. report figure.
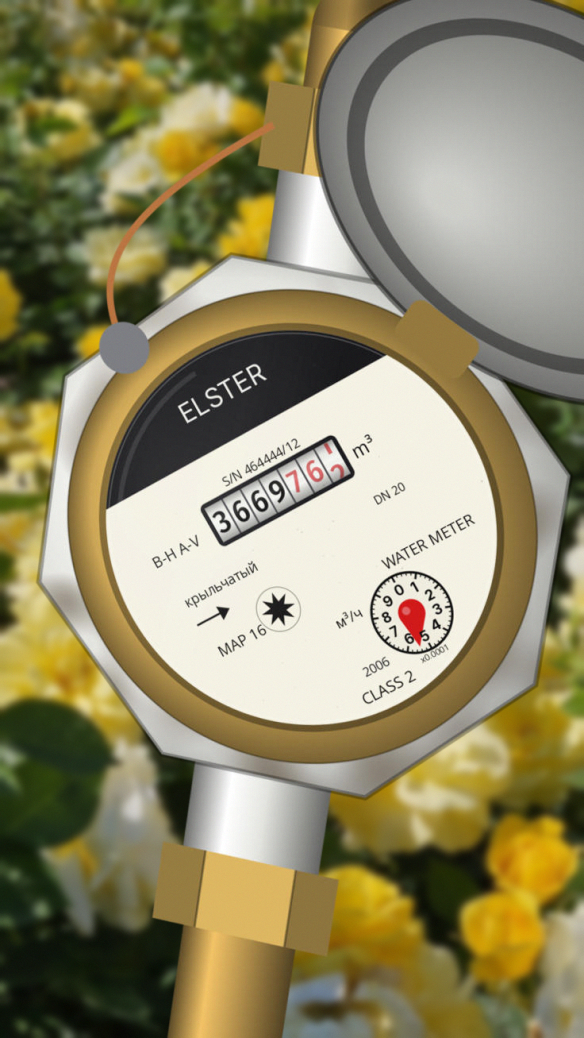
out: 3669.7615 m³
